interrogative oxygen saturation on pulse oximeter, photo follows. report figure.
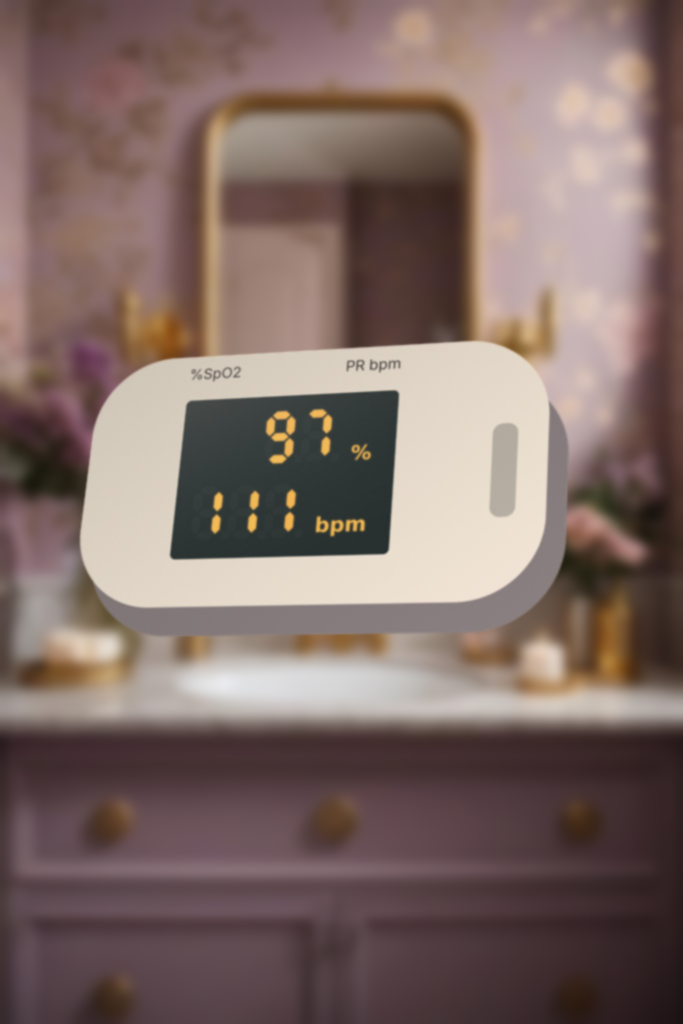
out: 97 %
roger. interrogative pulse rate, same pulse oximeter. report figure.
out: 111 bpm
